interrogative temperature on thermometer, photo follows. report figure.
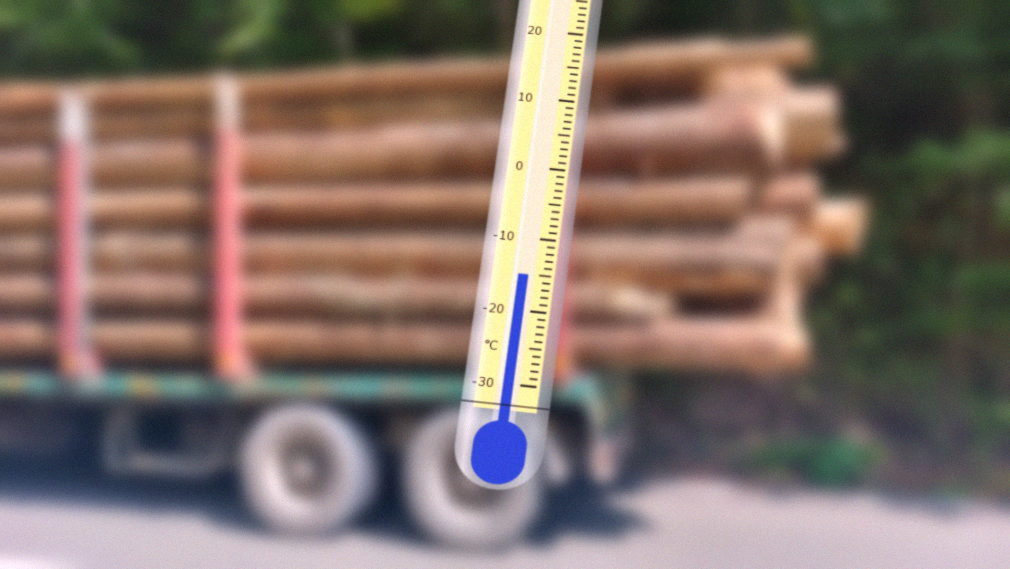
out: -15 °C
